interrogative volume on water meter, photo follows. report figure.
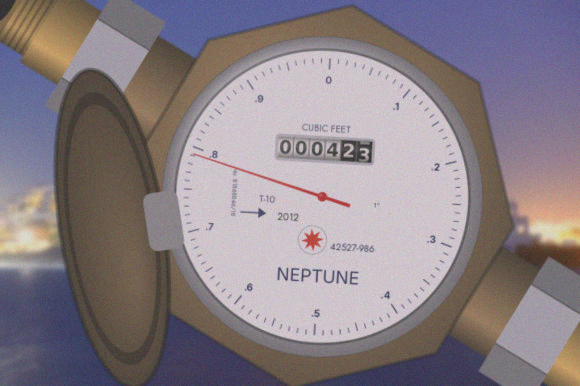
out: 422.79 ft³
